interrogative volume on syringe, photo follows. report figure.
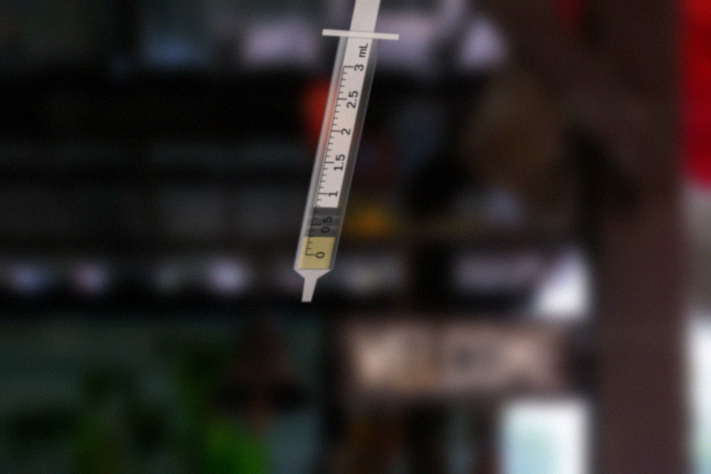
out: 0.3 mL
